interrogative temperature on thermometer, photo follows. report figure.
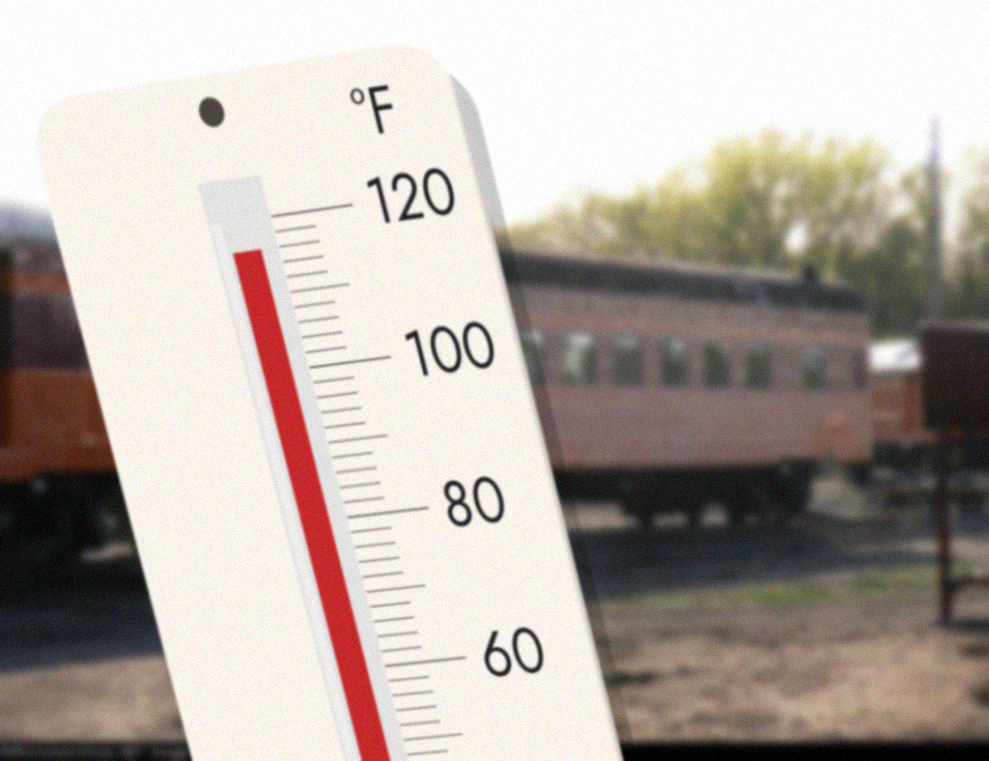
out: 116 °F
